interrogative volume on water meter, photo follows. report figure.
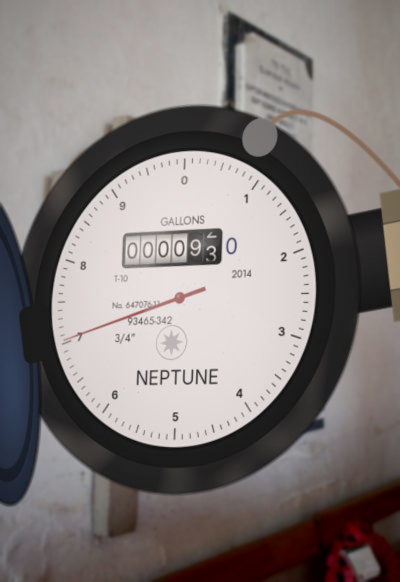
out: 927.0 gal
